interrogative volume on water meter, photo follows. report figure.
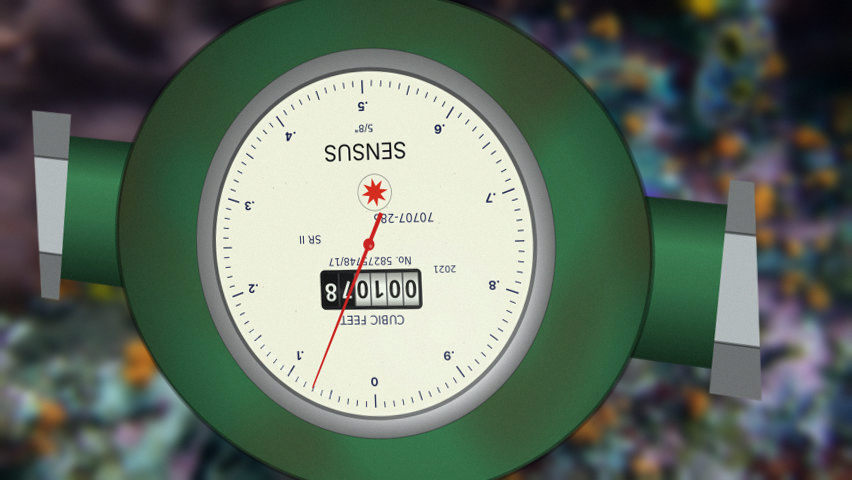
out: 1078.07 ft³
